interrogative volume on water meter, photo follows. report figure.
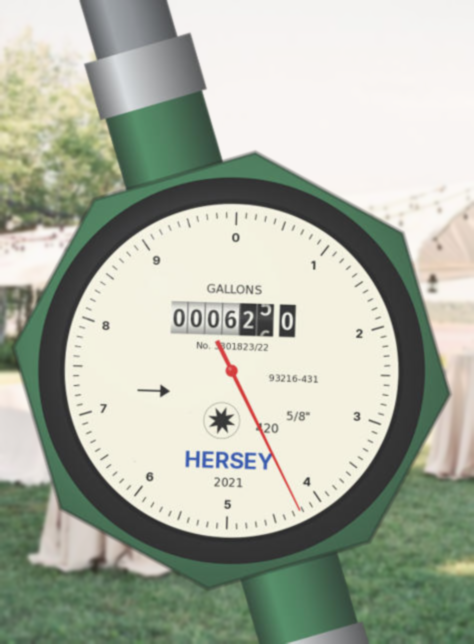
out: 6254.2 gal
